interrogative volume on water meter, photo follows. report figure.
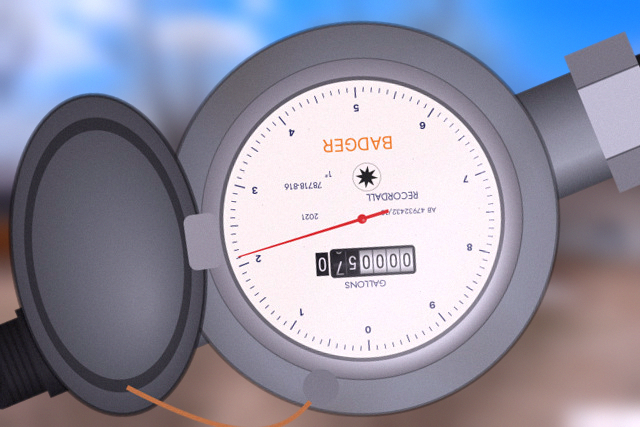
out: 572.1 gal
